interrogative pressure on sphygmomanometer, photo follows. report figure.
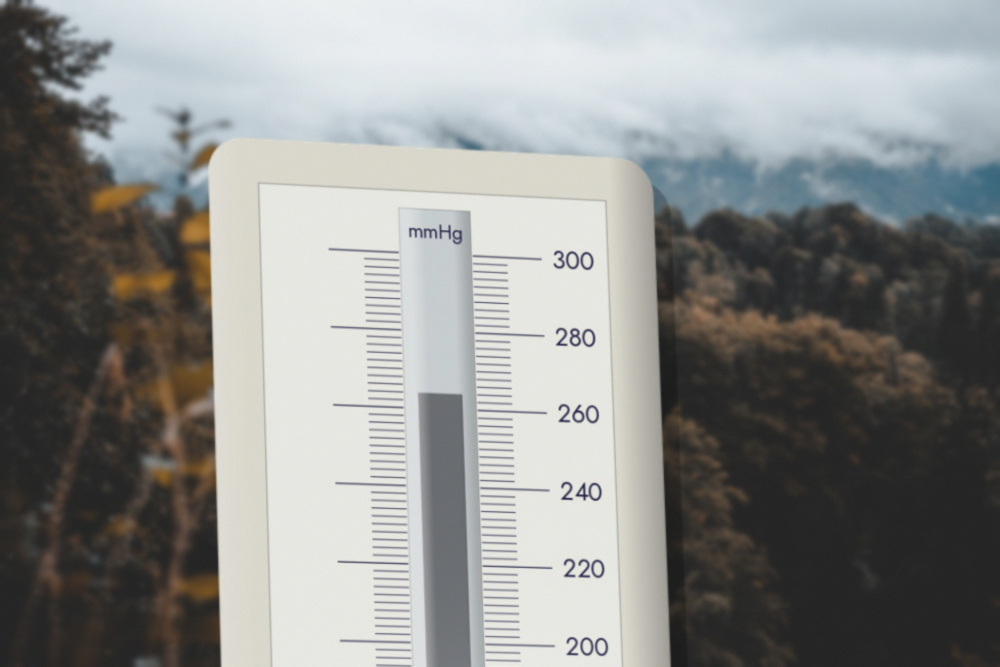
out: 264 mmHg
